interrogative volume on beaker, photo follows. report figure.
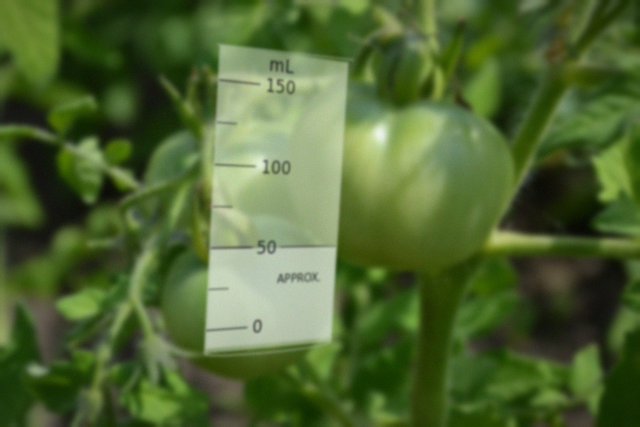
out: 50 mL
